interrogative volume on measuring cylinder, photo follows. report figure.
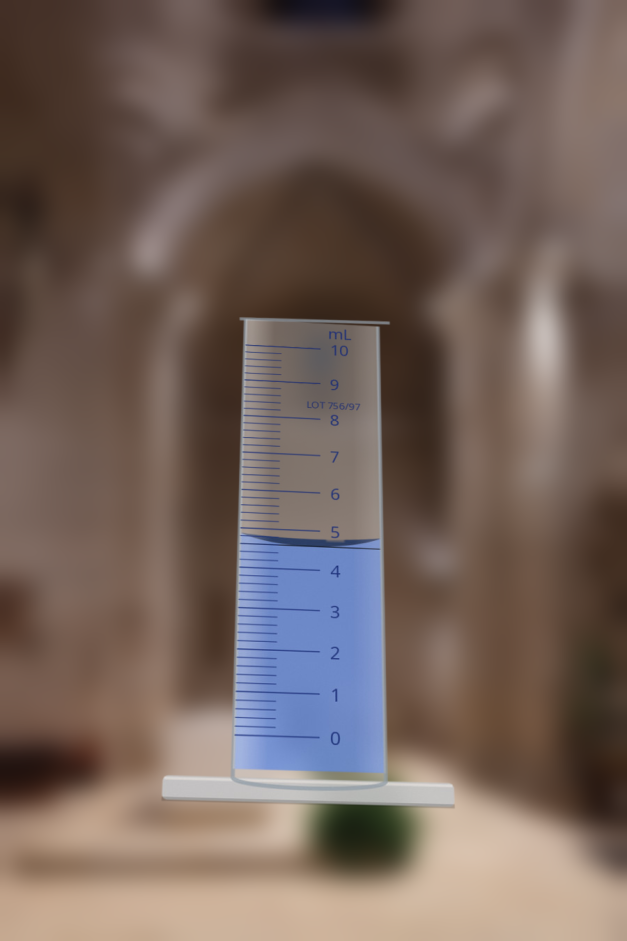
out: 4.6 mL
